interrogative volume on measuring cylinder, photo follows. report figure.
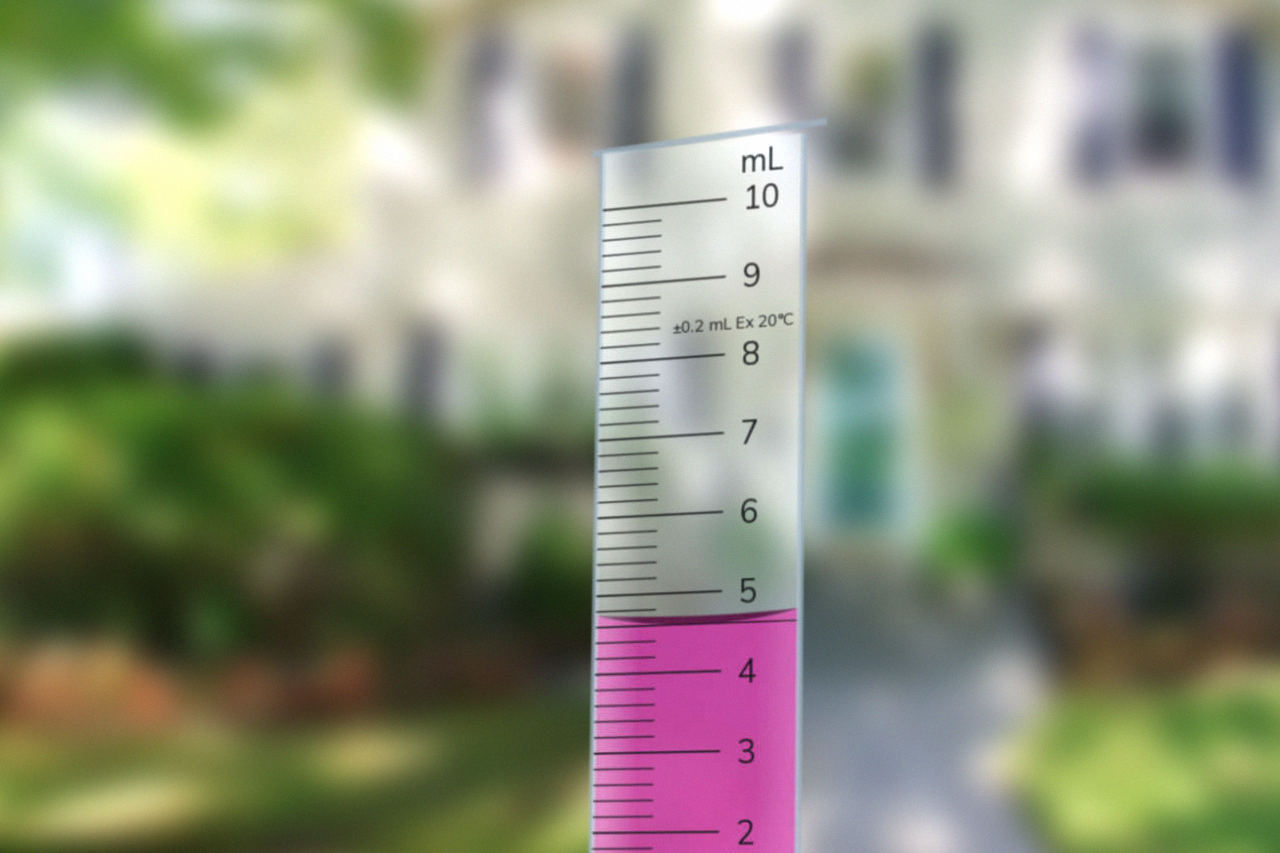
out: 4.6 mL
